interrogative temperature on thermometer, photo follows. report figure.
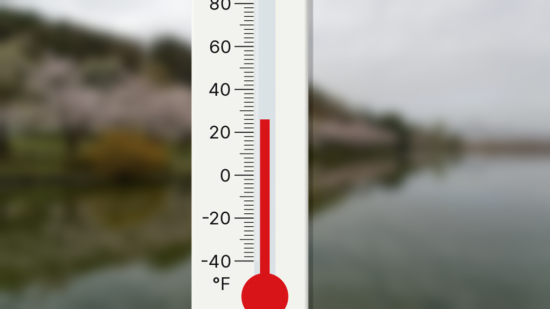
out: 26 °F
